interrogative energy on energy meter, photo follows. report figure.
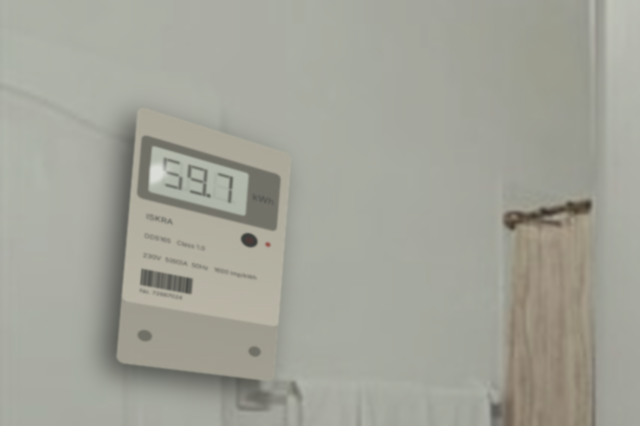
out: 59.7 kWh
